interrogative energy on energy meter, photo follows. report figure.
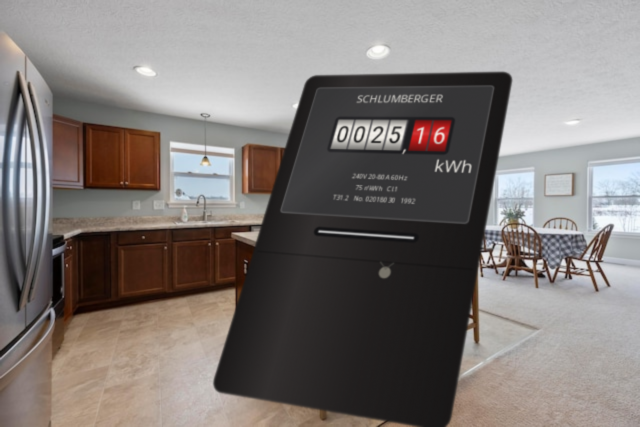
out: 25.16 kWh
